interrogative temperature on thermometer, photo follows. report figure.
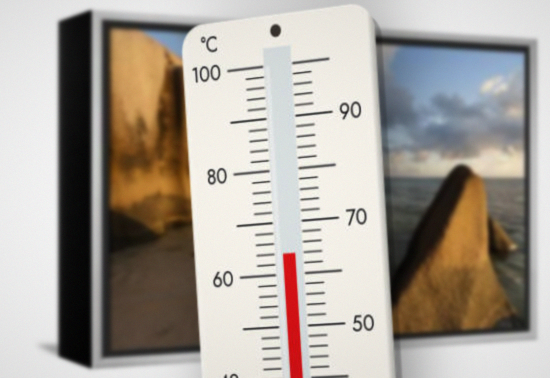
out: 64 °C
